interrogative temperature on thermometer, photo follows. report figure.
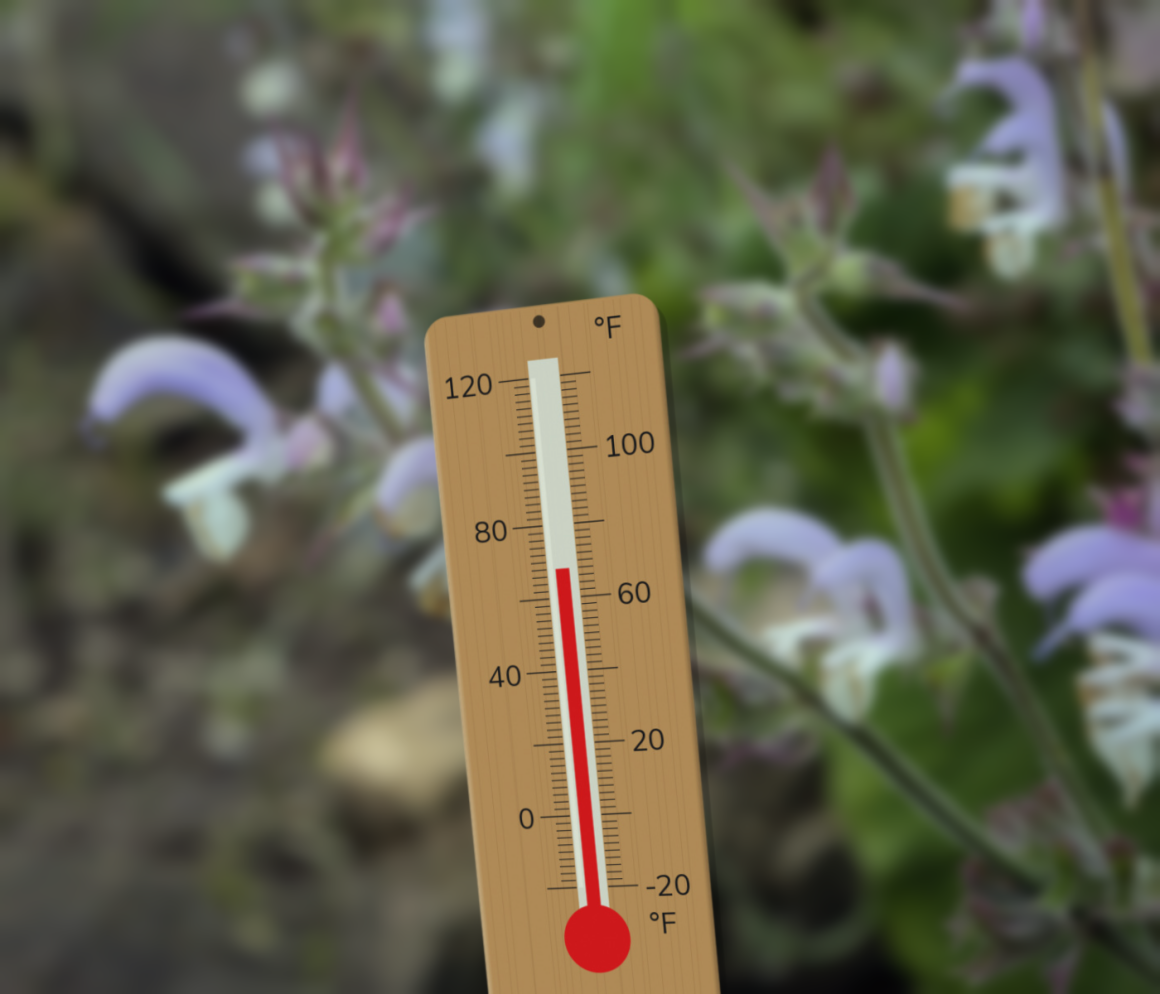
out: 68 °F
